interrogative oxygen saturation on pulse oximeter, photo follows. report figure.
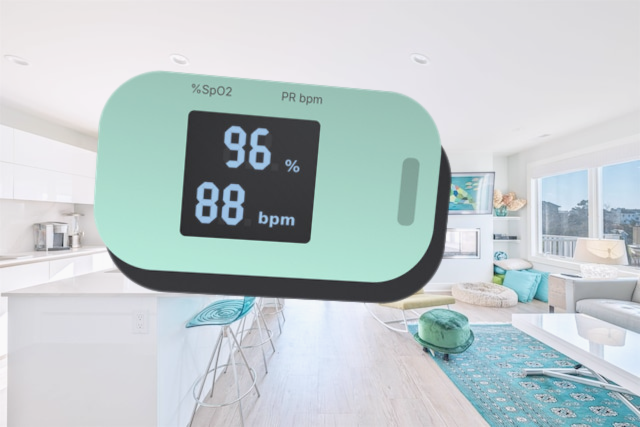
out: 96 %
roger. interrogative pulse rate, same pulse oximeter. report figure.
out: 88 bpm
